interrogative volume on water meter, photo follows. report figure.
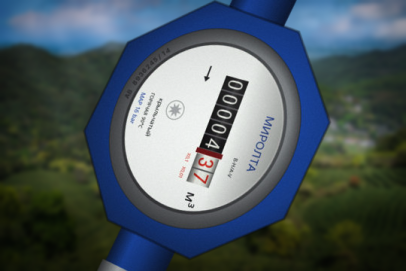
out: 4.37 m³
